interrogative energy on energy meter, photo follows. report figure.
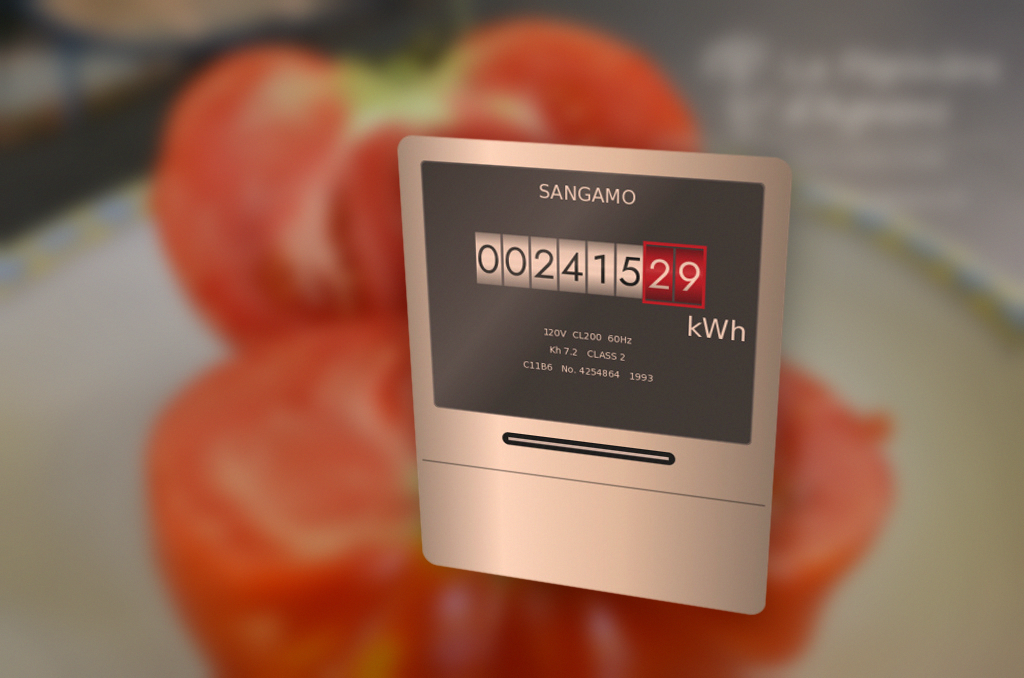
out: 2415.29 kWh
